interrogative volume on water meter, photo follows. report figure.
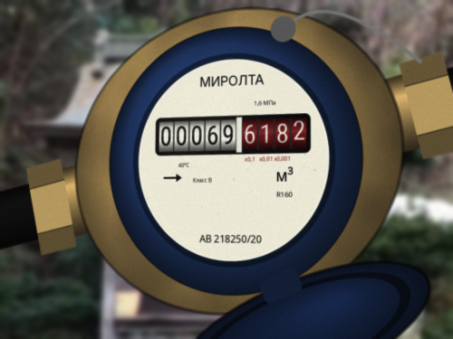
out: 69.6182 m³
